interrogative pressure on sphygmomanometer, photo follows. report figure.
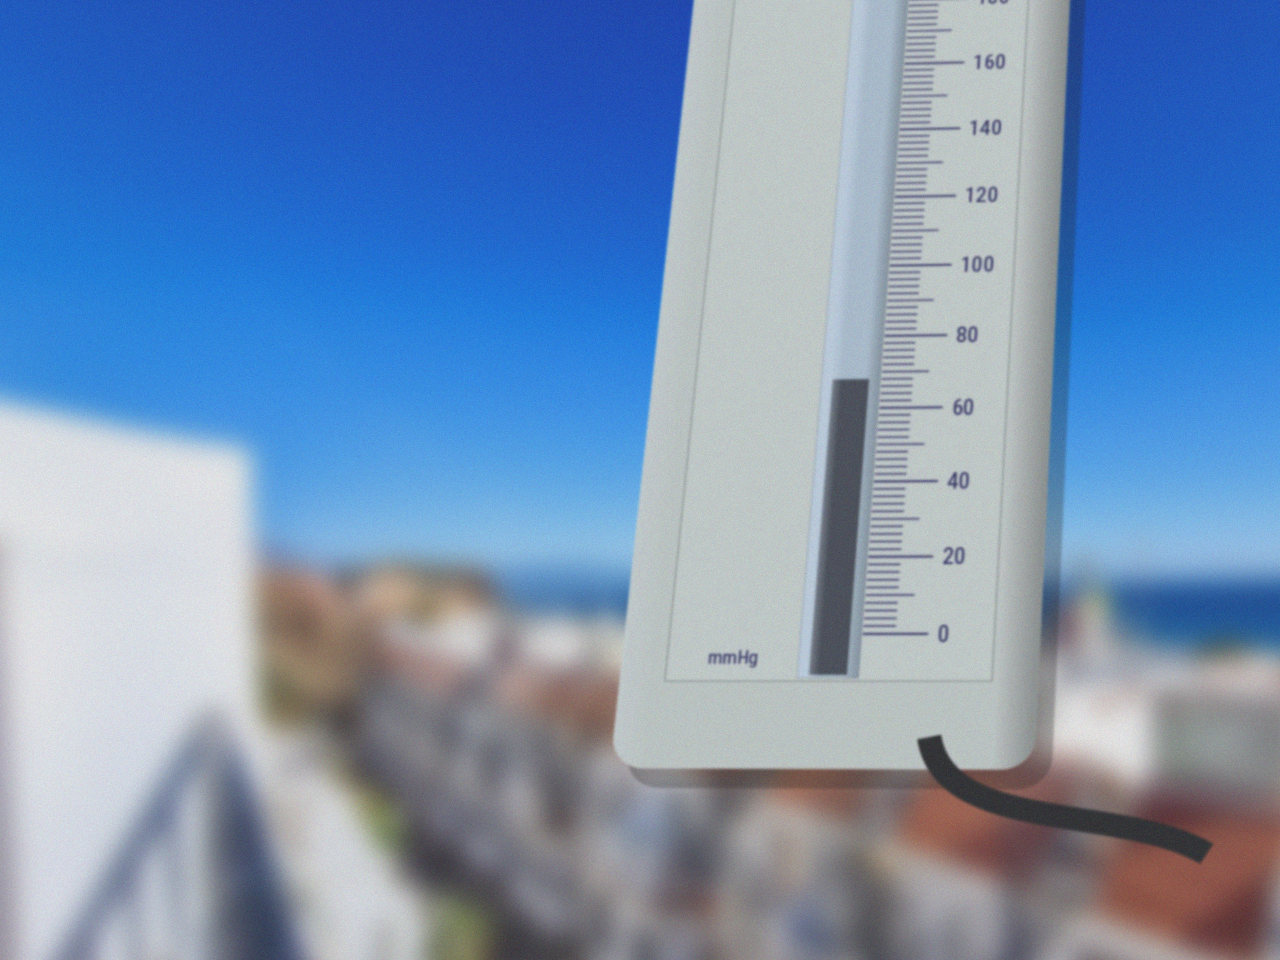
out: 68 mmHg
